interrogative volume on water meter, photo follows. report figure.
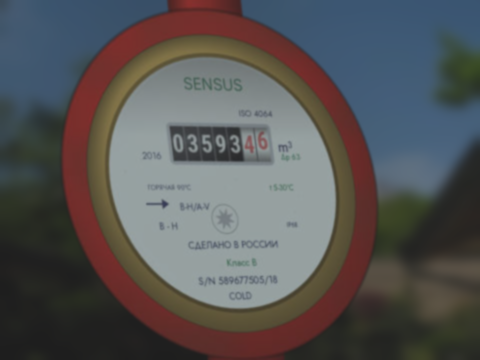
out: 3593.46 m³
